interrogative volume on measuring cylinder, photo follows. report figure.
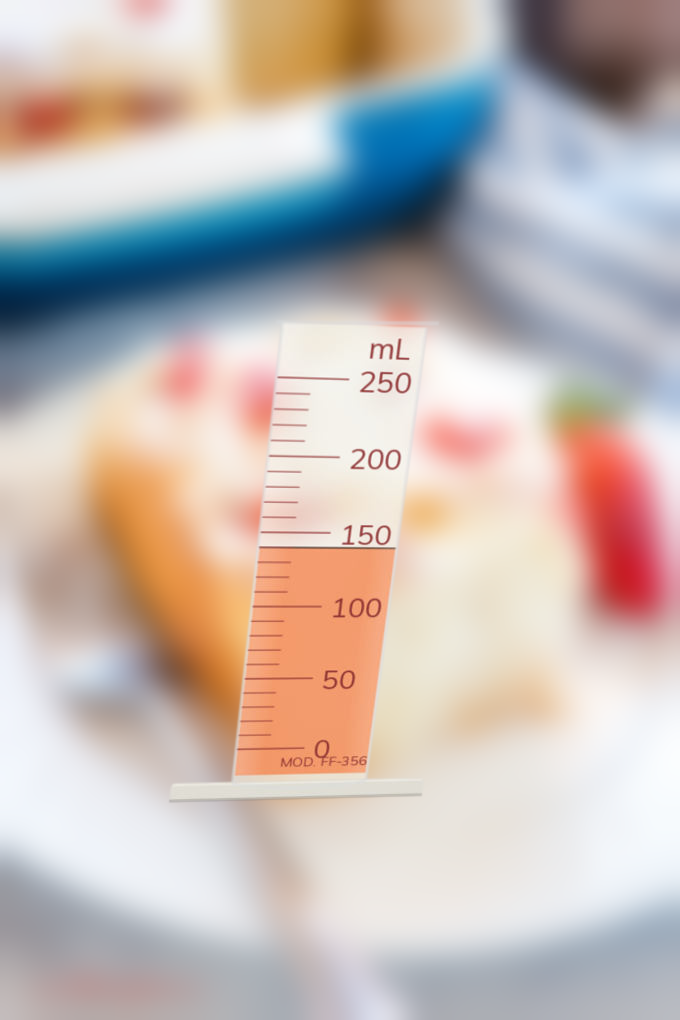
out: 140 mL
